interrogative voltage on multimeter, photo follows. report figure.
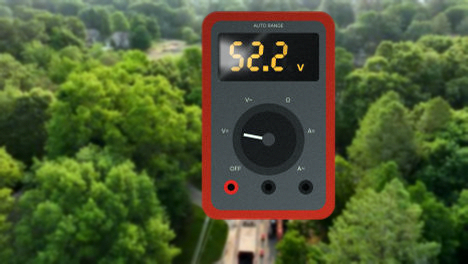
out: 52.2 V
